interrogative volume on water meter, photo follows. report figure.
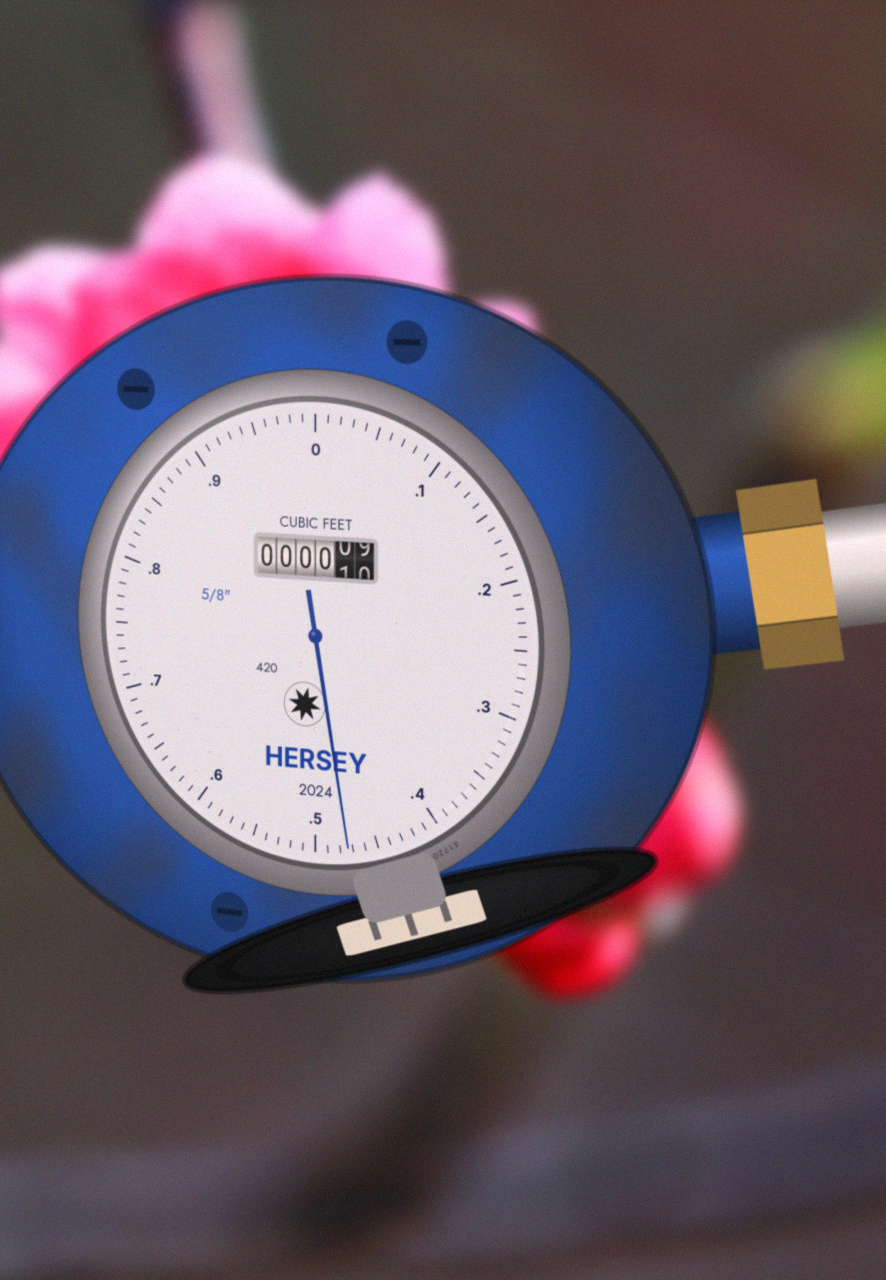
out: 9.47 ft³
